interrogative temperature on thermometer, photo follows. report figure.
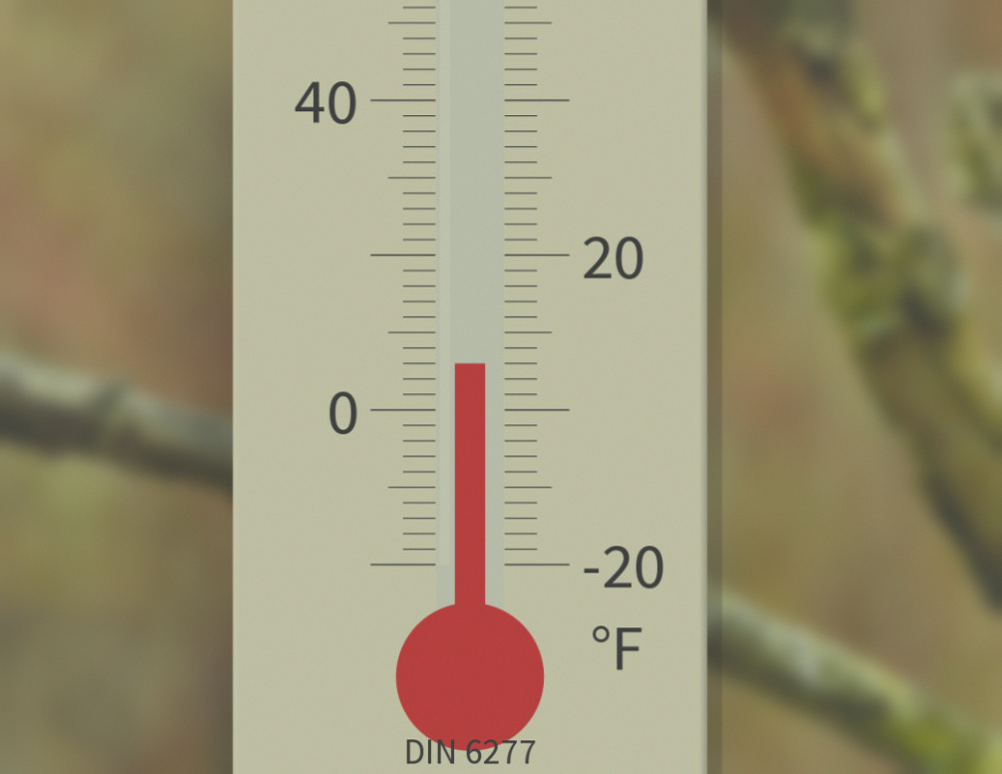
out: 6 °F
